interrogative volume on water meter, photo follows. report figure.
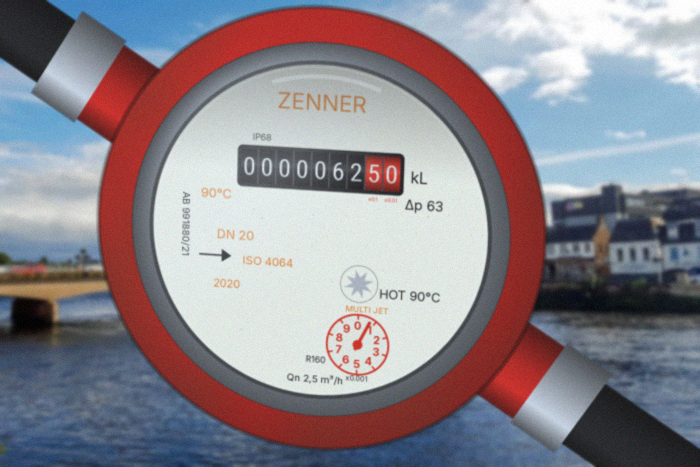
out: 62.500 kL
